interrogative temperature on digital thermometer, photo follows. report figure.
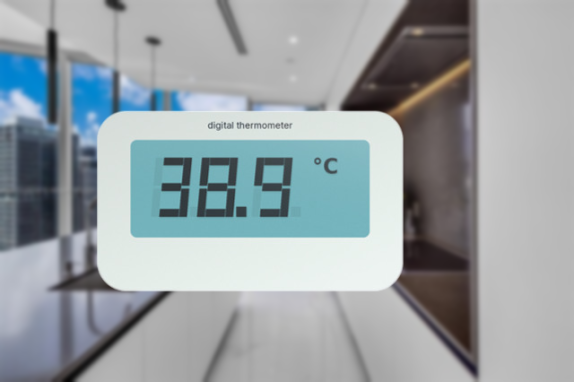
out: 38.9 °C
